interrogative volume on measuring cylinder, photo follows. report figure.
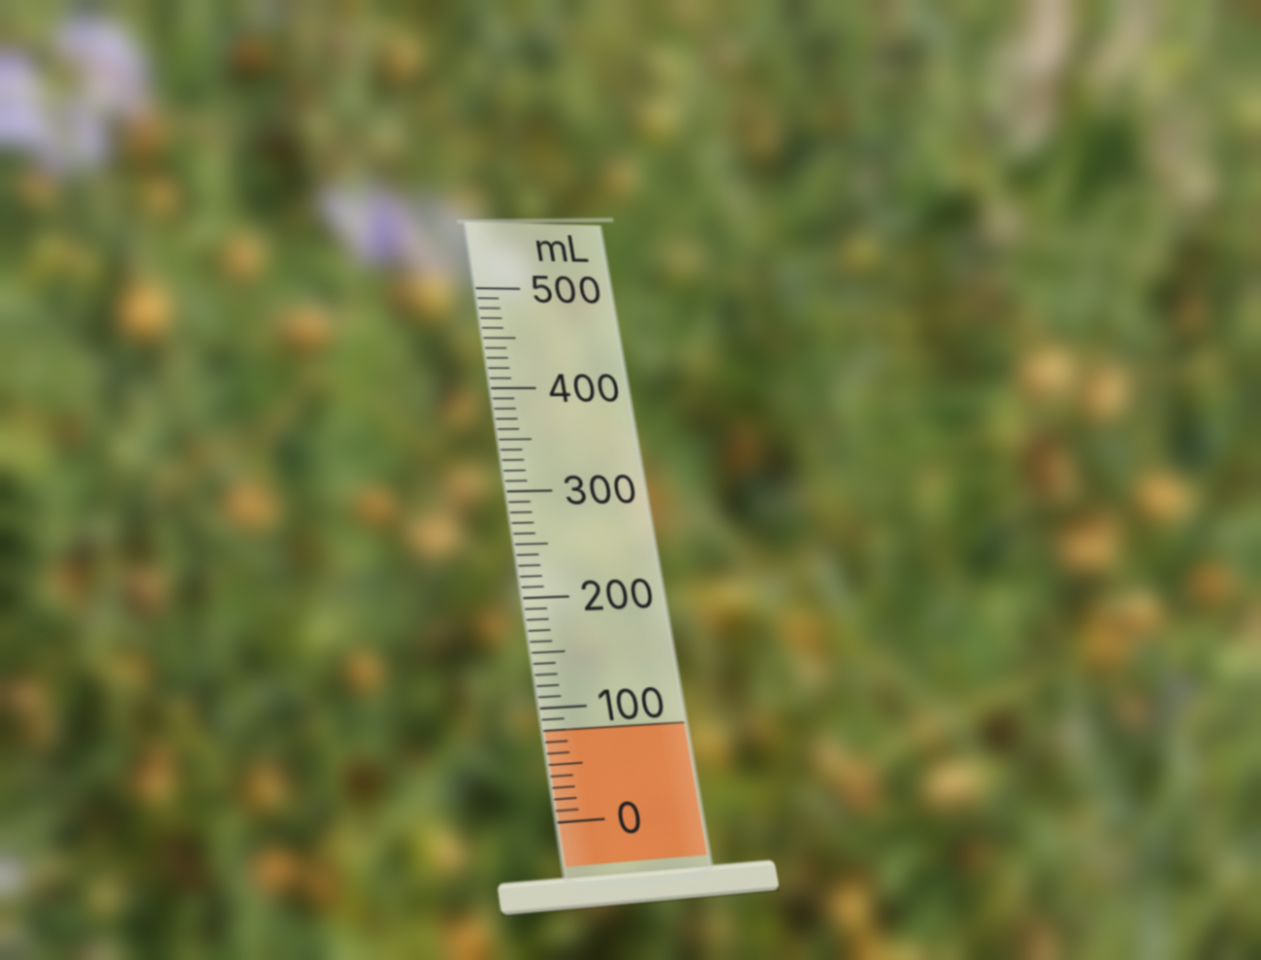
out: 80 mL
